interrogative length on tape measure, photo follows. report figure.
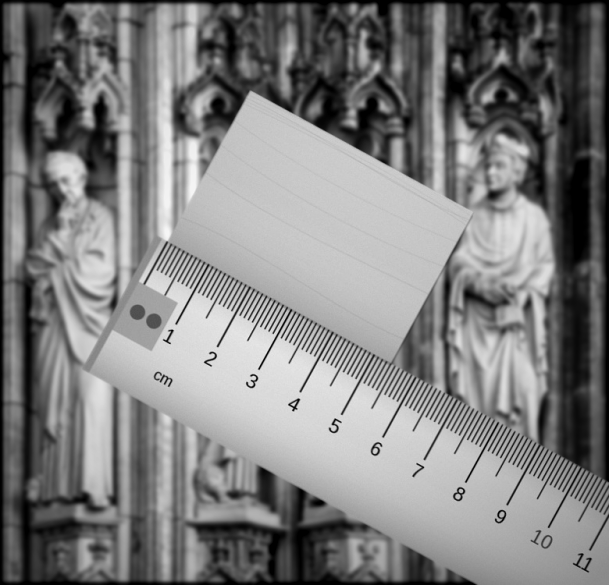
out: 5.4 cm
